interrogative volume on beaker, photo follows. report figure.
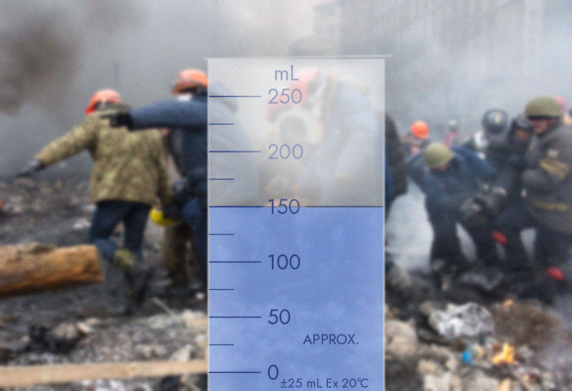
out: 150 mL
